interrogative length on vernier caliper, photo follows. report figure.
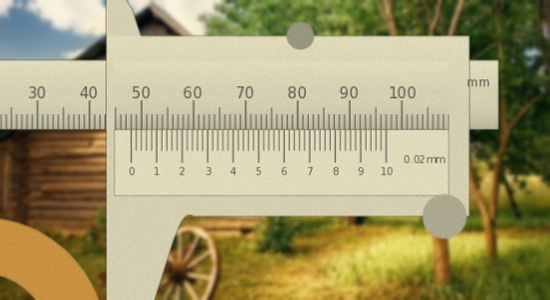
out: 48.0 mm
